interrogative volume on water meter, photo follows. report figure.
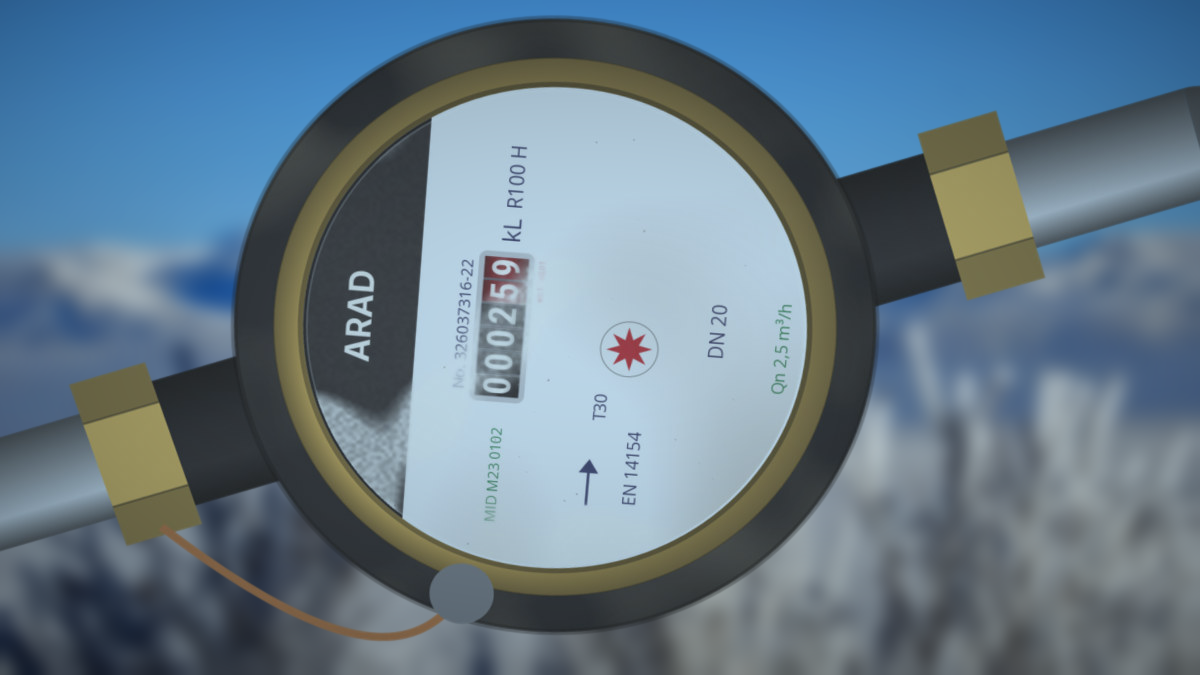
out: 2.59 kL
